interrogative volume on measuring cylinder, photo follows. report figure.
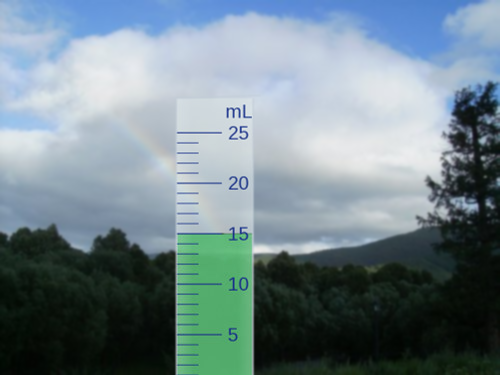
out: 15 mL
